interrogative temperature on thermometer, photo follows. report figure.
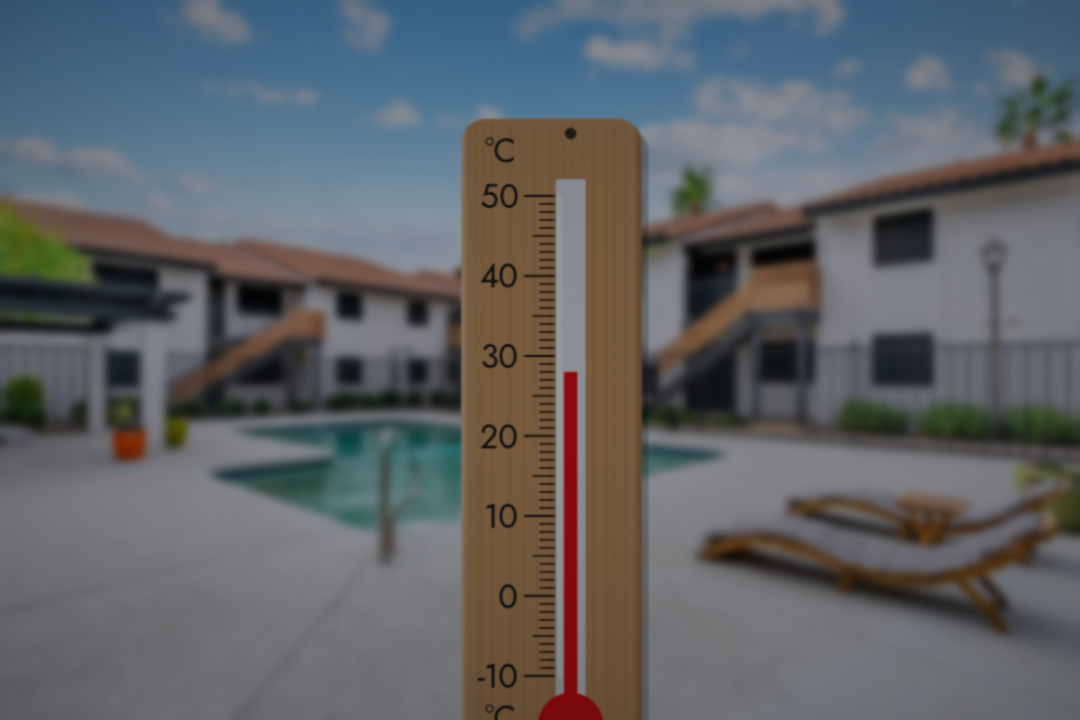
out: 28 °C
